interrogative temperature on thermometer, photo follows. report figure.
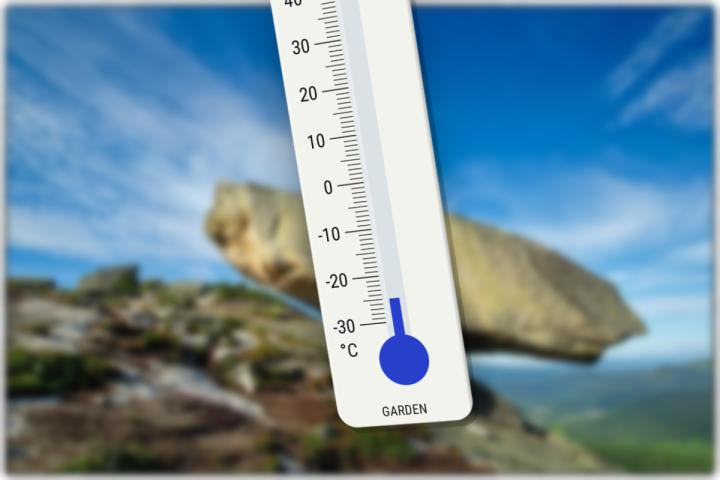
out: -25 °C
